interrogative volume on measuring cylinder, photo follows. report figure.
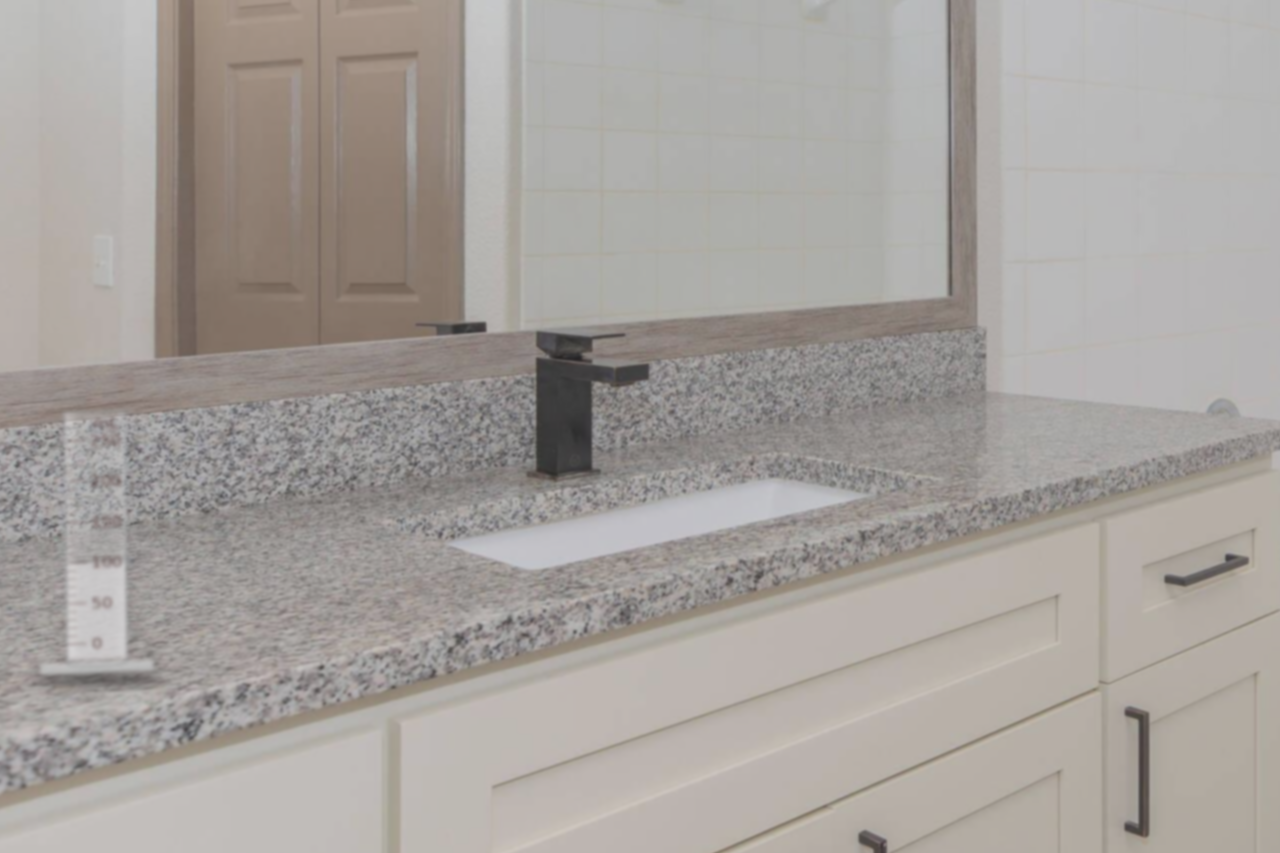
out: 100 mL
